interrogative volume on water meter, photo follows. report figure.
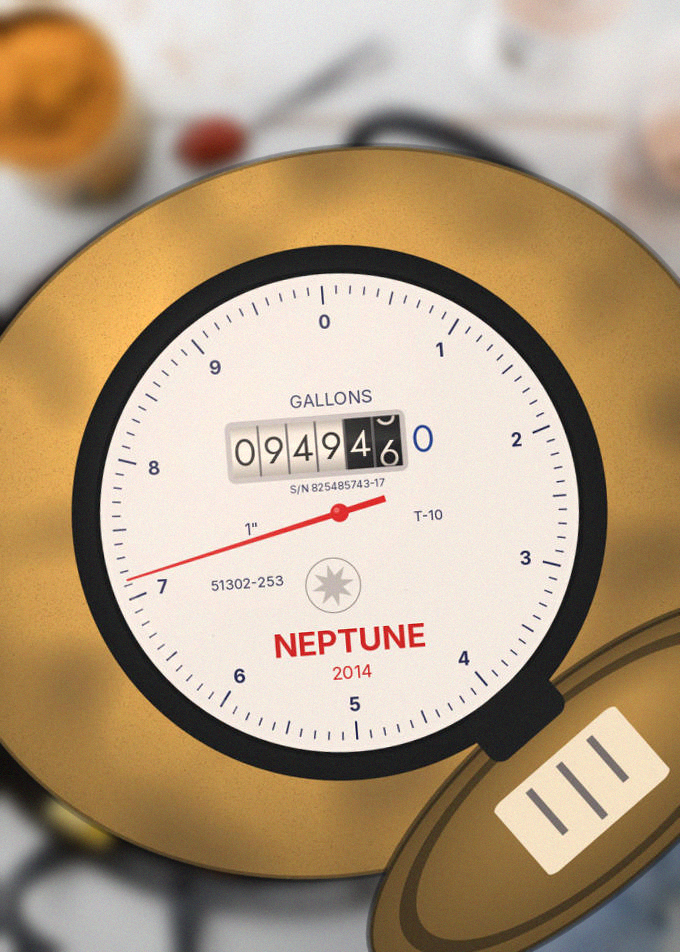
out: 949457.1 gal
